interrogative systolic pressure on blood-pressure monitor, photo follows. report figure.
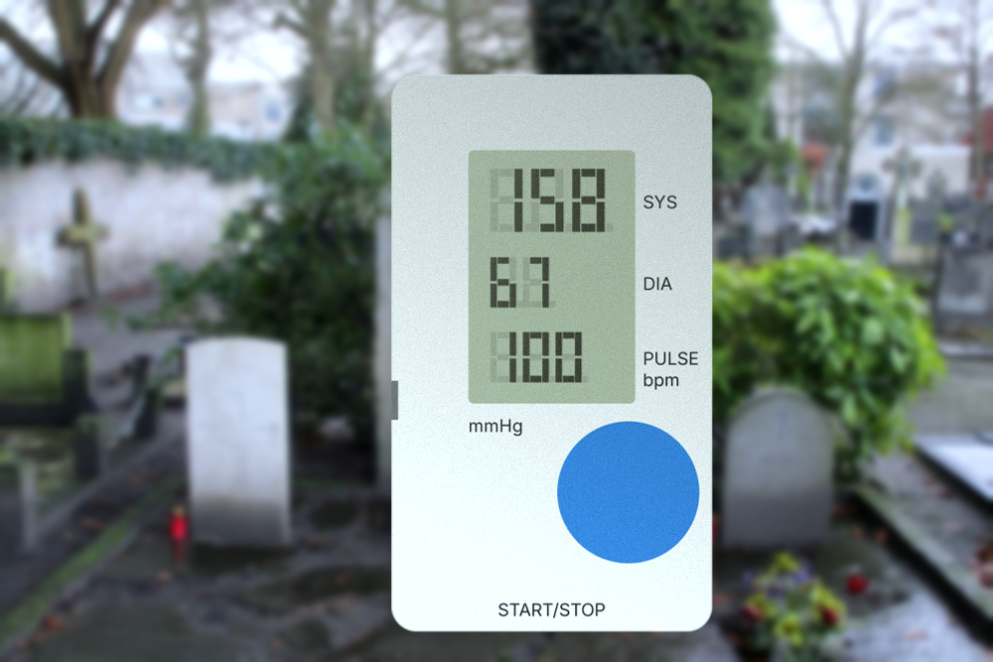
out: 158 mmHg
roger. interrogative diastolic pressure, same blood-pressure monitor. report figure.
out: 67 mmHg
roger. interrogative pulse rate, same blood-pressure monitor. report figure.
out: 100 bpm
